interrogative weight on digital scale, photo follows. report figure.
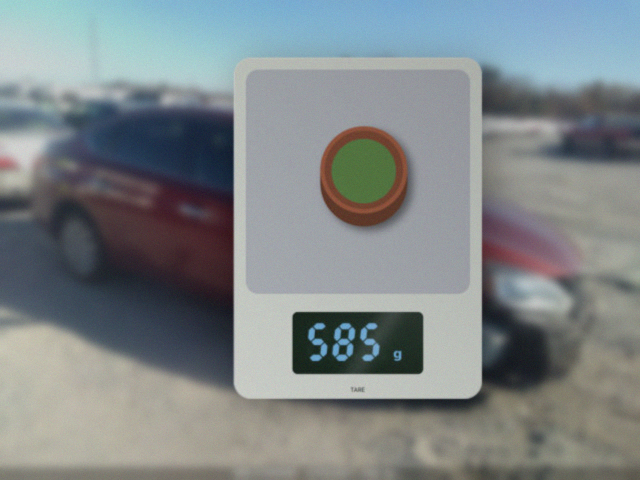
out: 585 g
